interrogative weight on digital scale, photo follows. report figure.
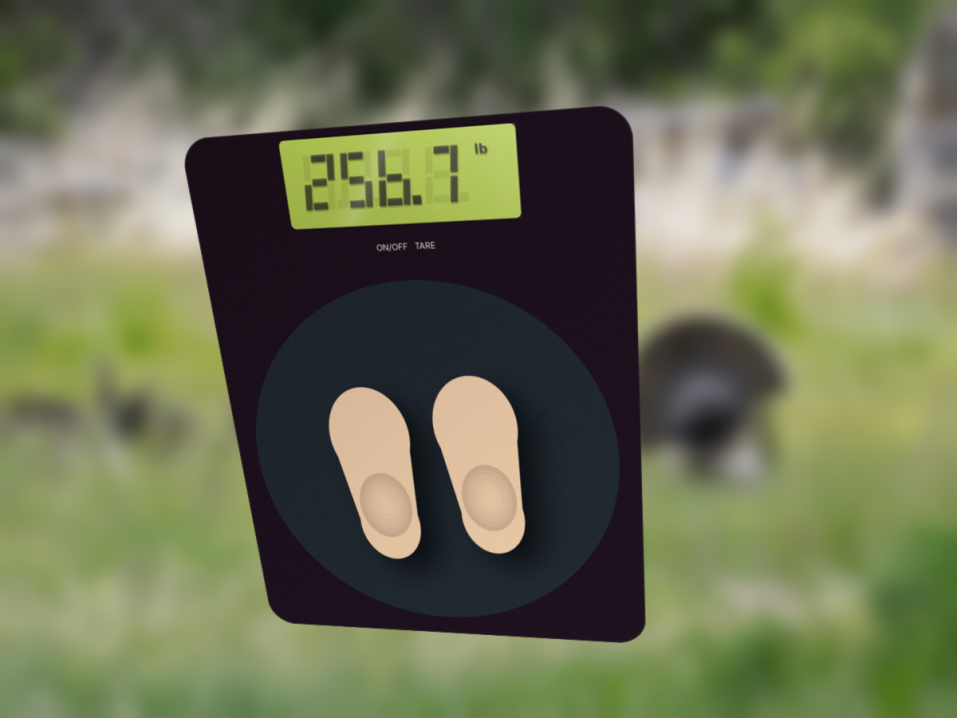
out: 256.7 lb
